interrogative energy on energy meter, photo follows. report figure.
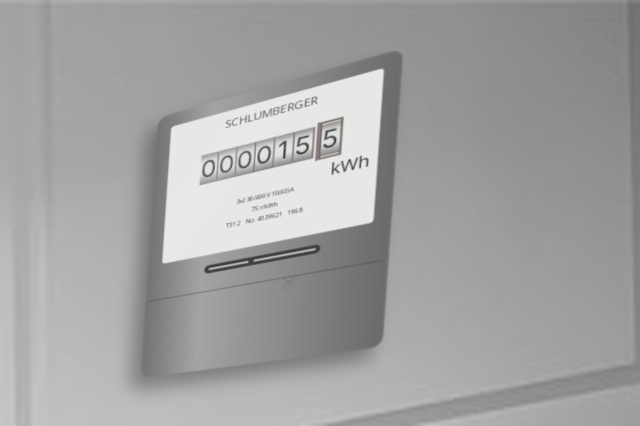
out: 15.5 kWh
